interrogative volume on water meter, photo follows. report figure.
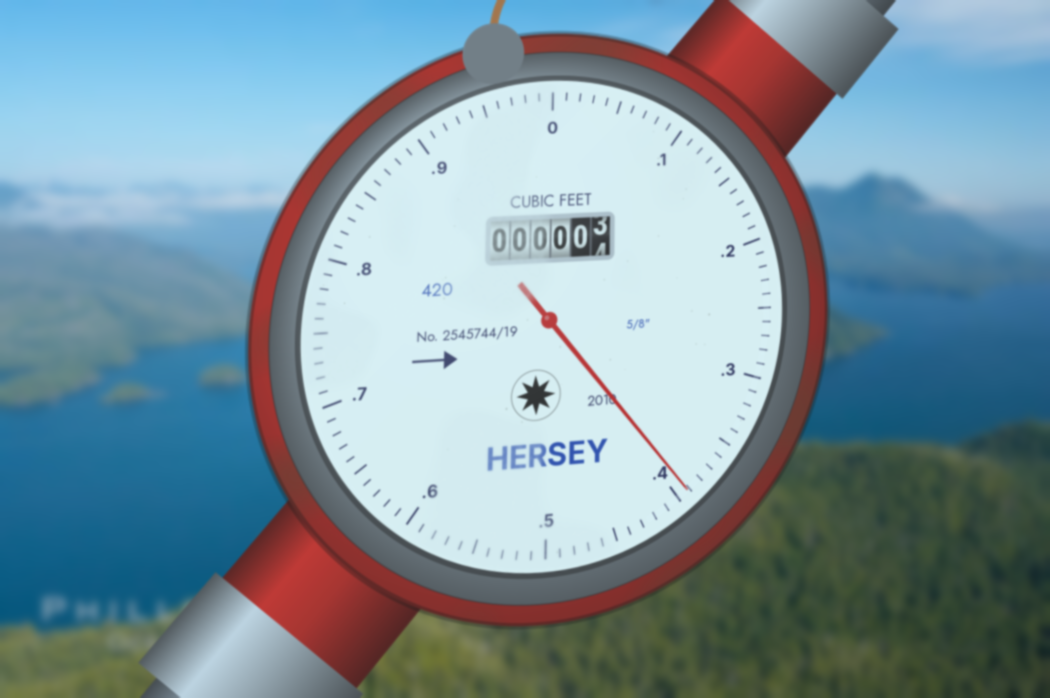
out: 3.39 ft³
